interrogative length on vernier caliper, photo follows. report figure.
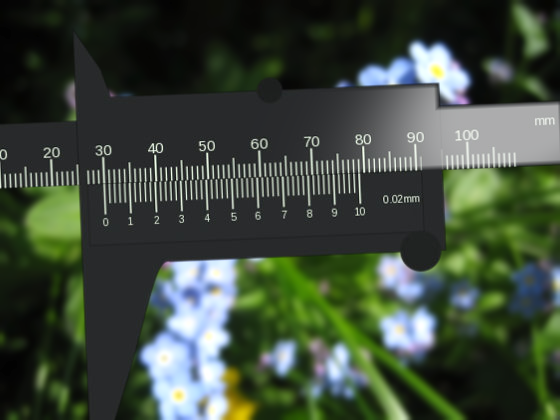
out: 30.0 mm
